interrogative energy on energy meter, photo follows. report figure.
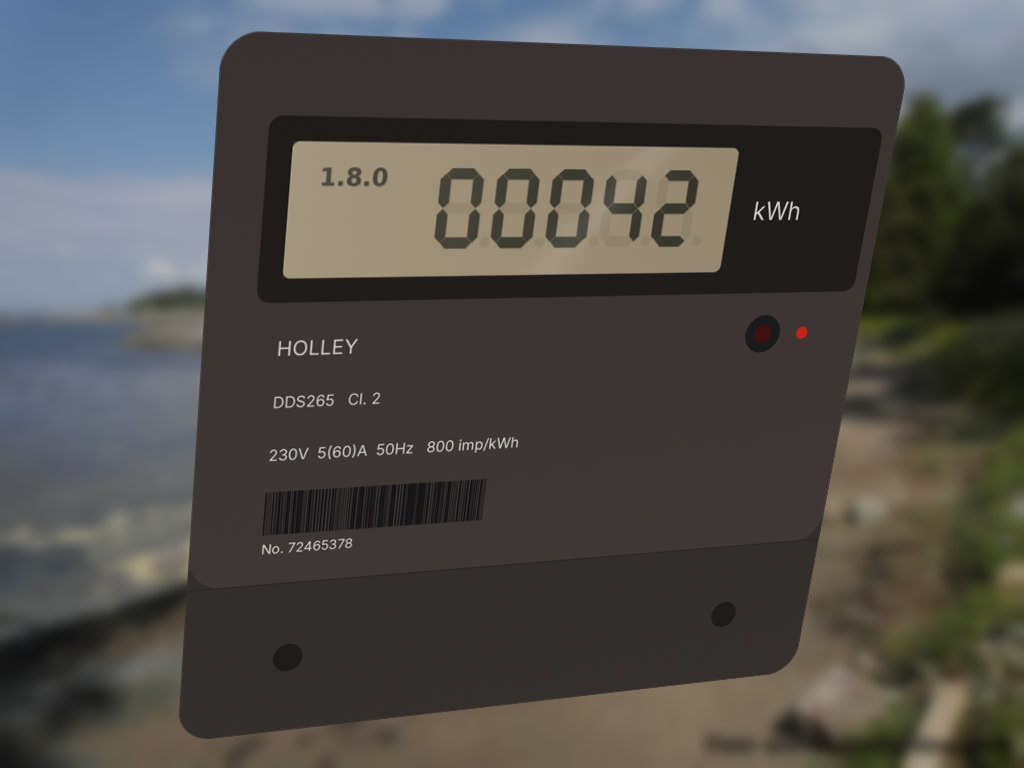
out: 42 kWh
